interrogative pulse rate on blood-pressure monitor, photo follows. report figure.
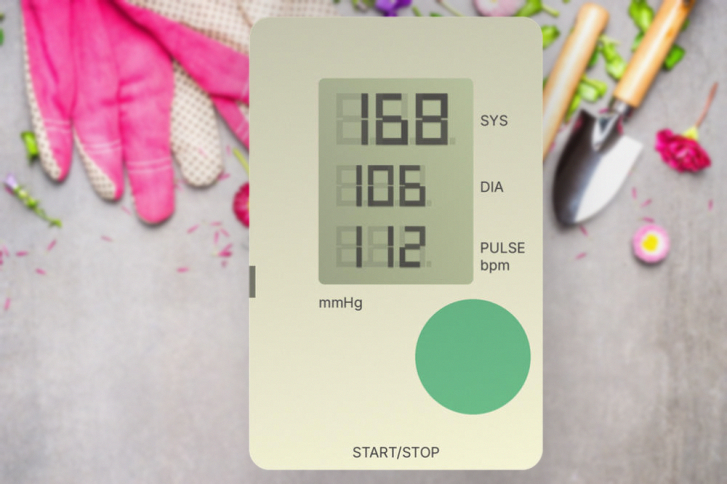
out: 112 bpm
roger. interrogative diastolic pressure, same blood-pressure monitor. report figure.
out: 106 mmHg
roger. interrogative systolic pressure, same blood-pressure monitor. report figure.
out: 168 mmHg
